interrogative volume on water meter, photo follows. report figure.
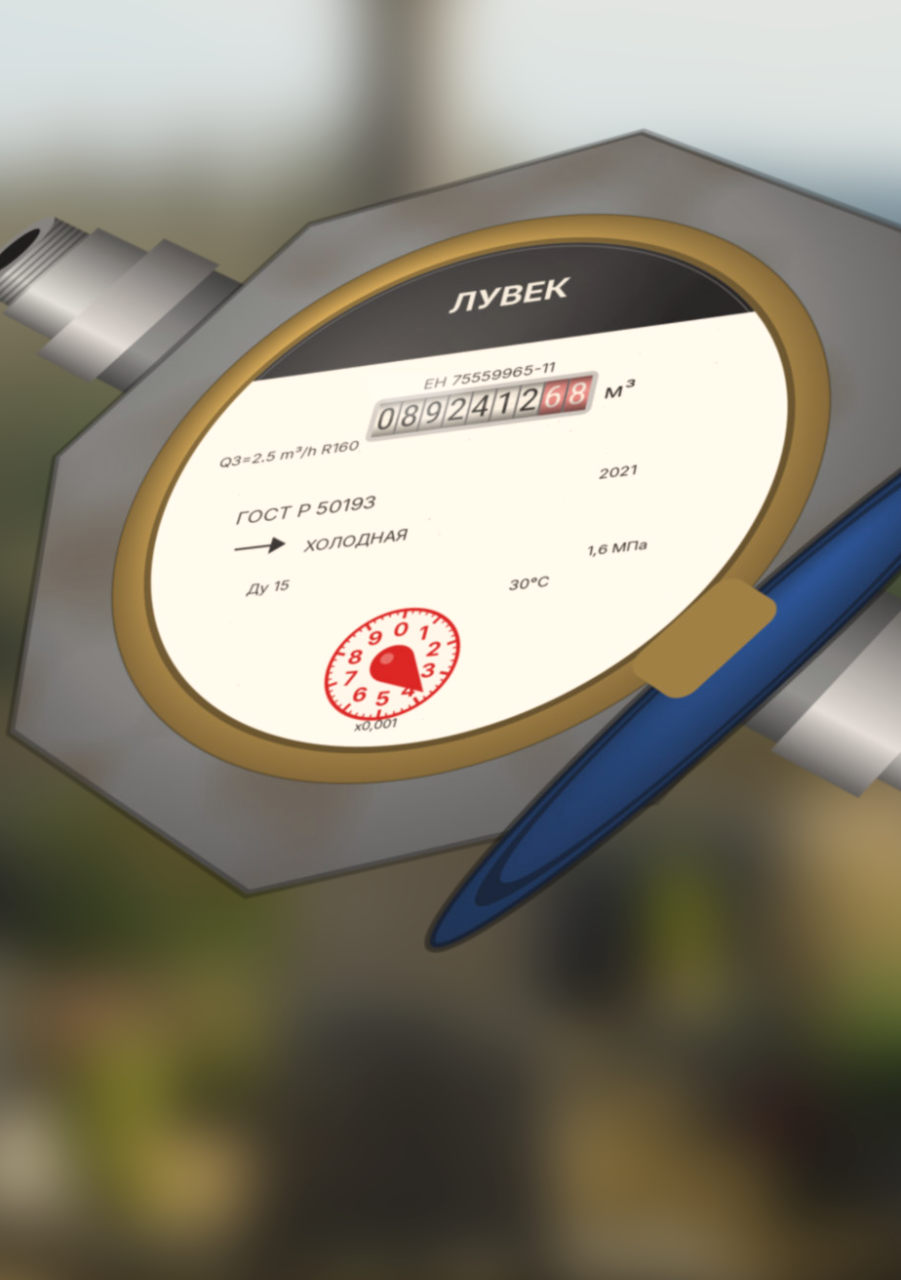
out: 892412.683 m³
